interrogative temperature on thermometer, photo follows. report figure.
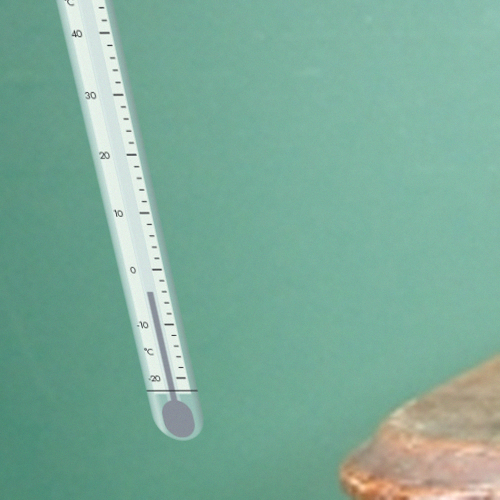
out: -4 °C
